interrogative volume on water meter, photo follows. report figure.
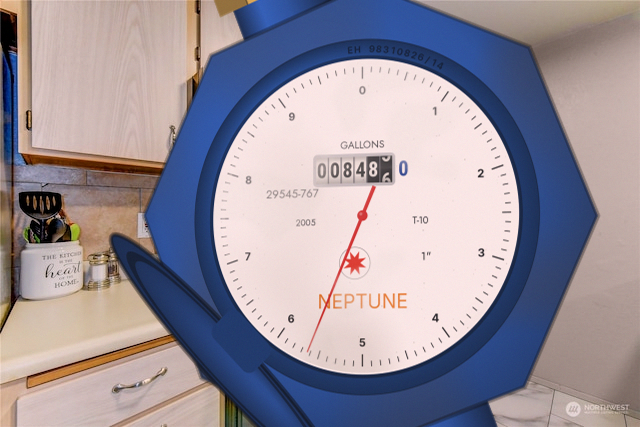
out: 84855.6 gal
